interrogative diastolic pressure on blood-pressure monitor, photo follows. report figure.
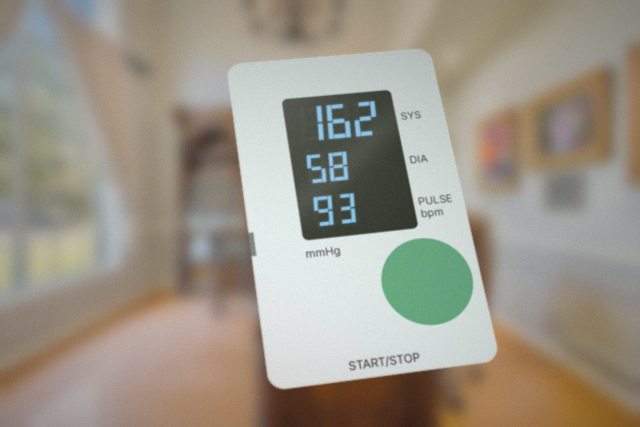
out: 58 mmHg
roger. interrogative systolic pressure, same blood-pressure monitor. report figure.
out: 162 mmHg
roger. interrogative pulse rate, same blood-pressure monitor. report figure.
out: 93 bpm
